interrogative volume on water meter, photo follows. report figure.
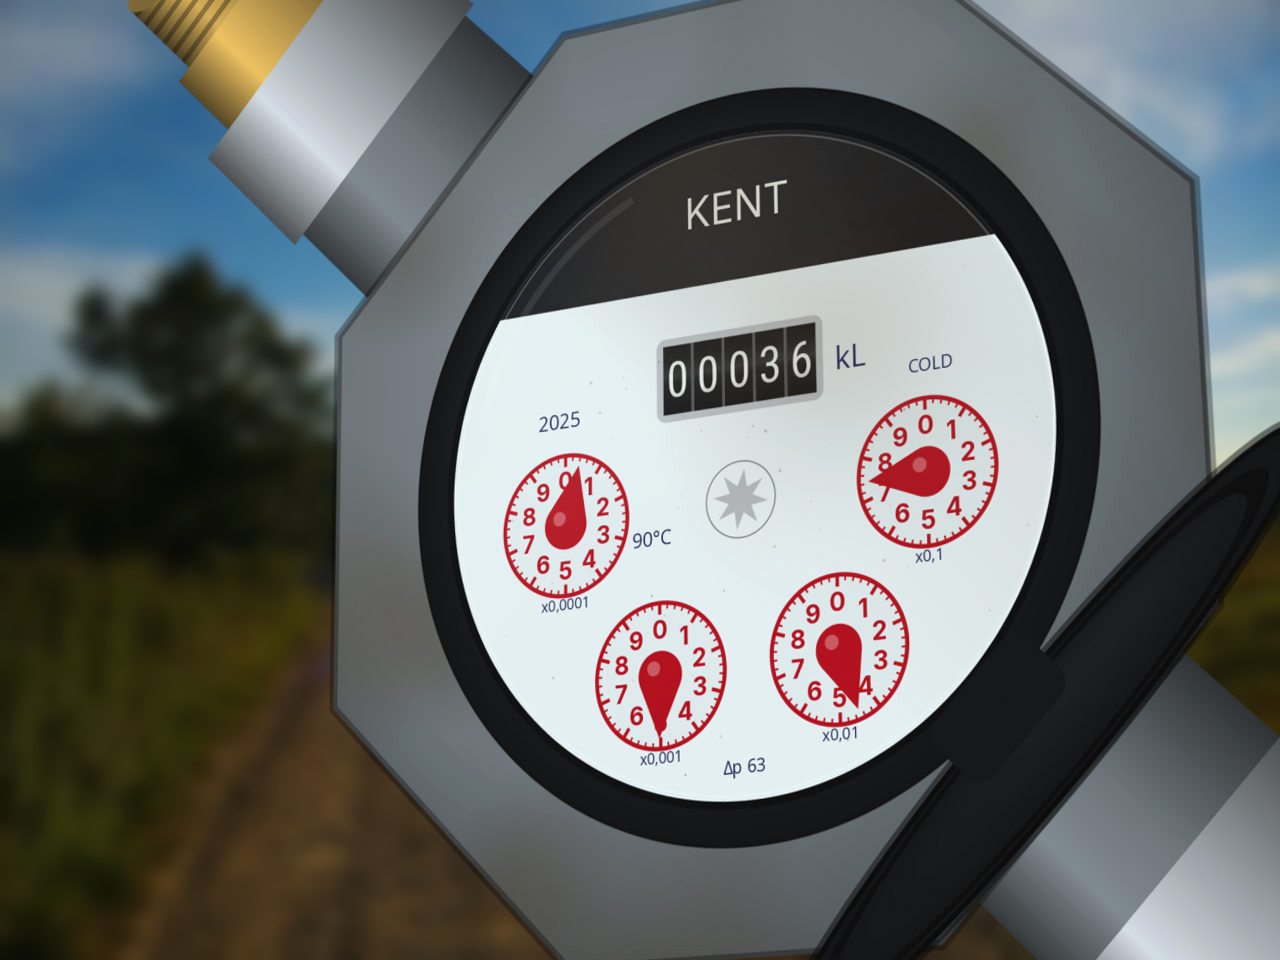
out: 36.7450 kL
